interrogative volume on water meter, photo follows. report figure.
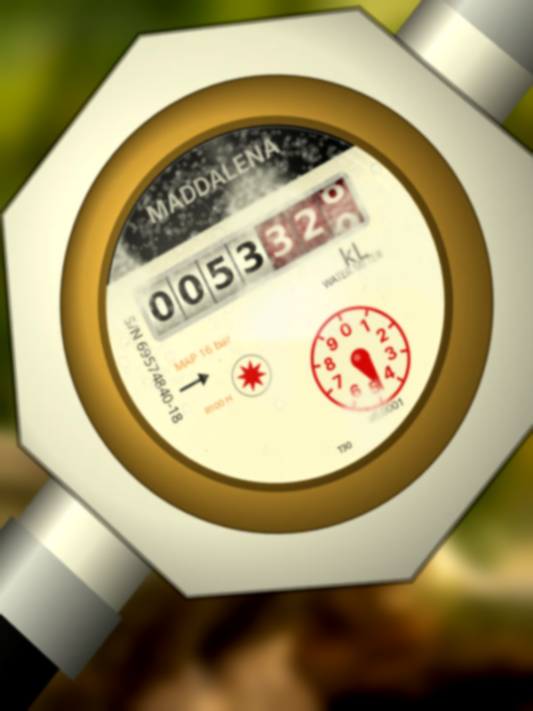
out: 53.3284 kL
